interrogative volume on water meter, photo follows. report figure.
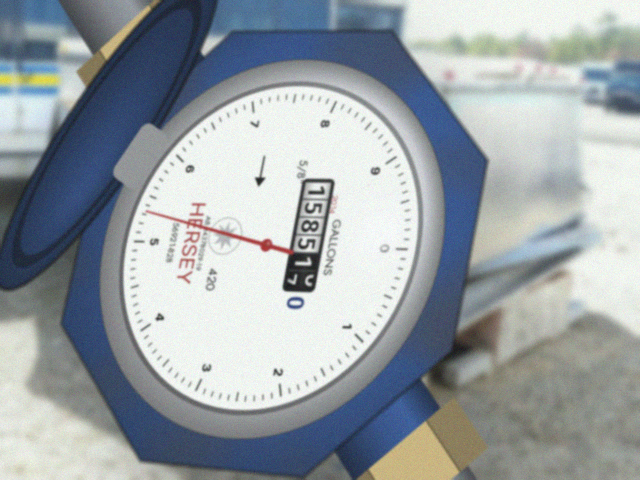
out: 1585165.3 gal
